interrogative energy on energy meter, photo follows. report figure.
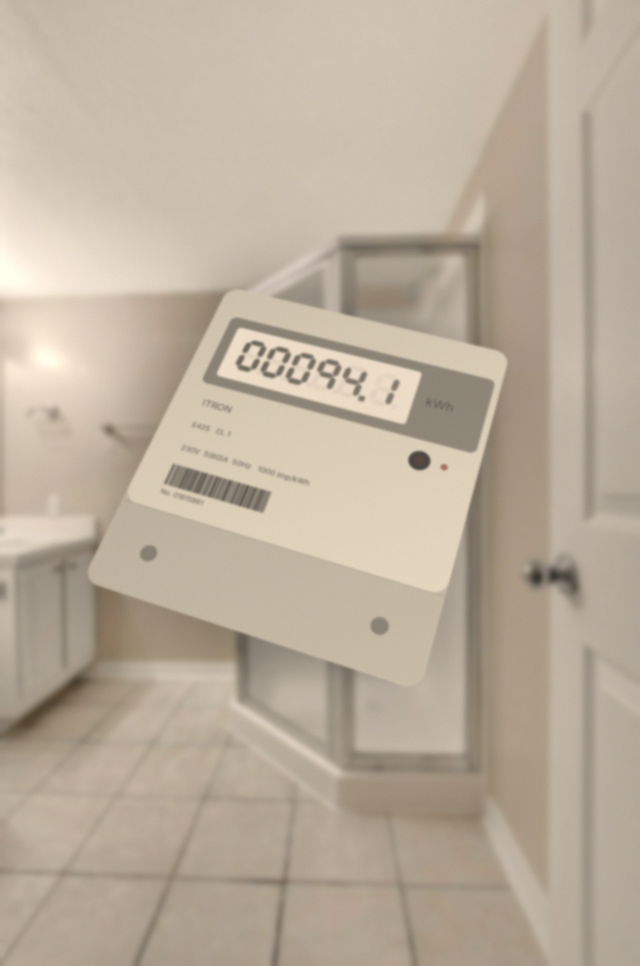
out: 94.1 kWh
